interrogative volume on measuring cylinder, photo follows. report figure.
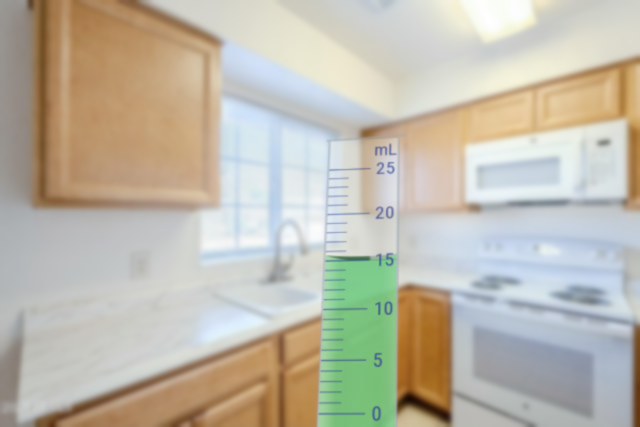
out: 15 mL
